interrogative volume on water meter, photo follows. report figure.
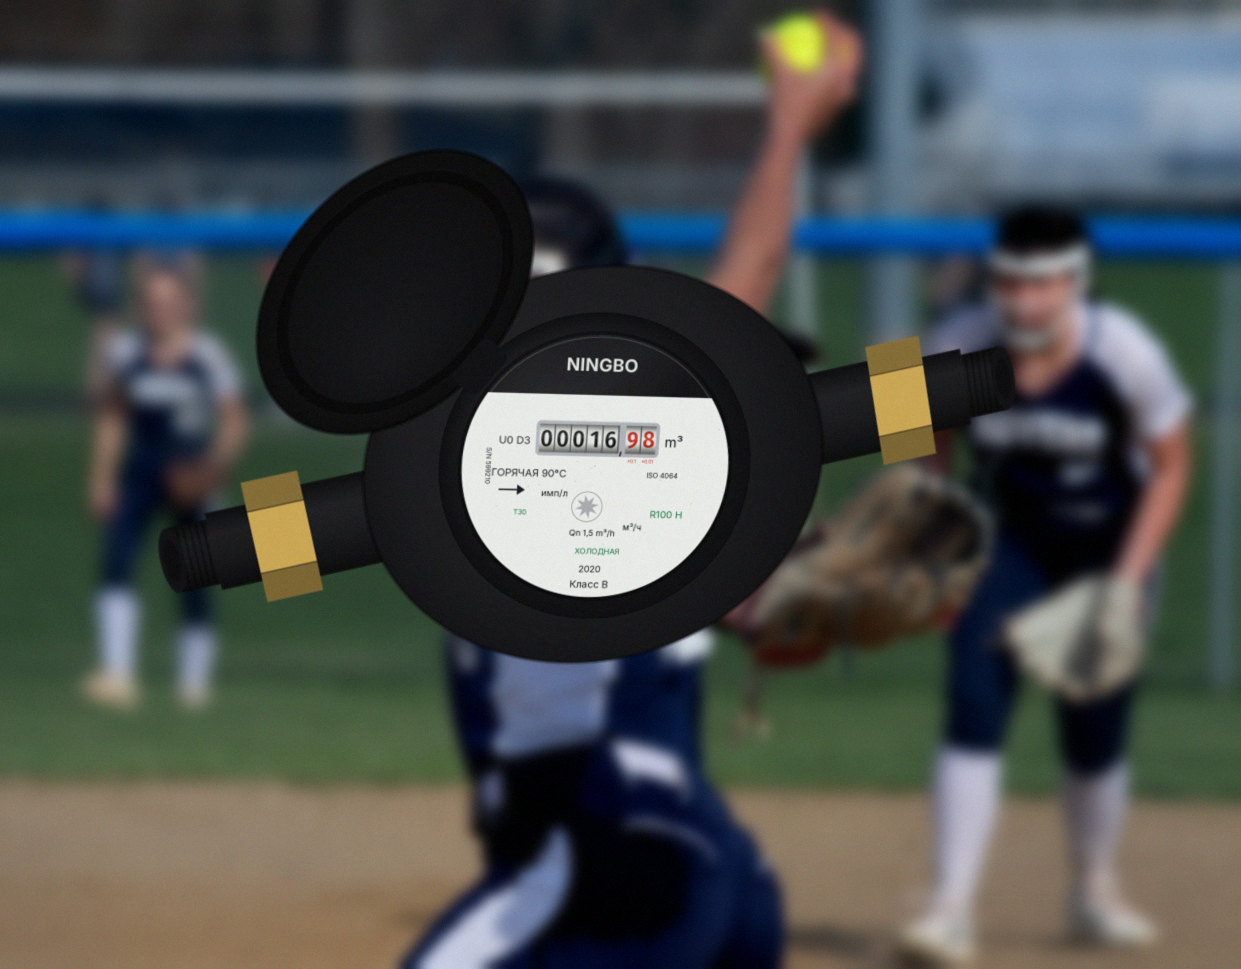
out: 16.98 m³
